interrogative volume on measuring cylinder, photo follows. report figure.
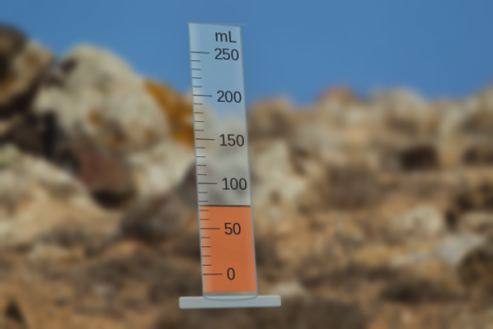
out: 75 mL
